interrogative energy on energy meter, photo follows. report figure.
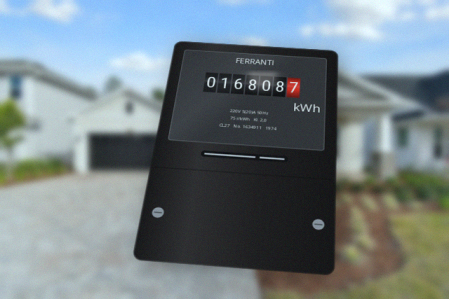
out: 16808.7 kWh
